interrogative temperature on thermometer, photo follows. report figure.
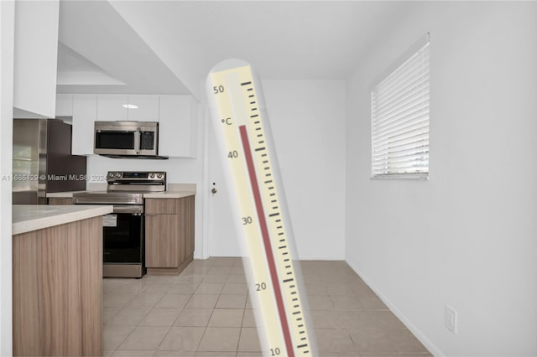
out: 44 °C
